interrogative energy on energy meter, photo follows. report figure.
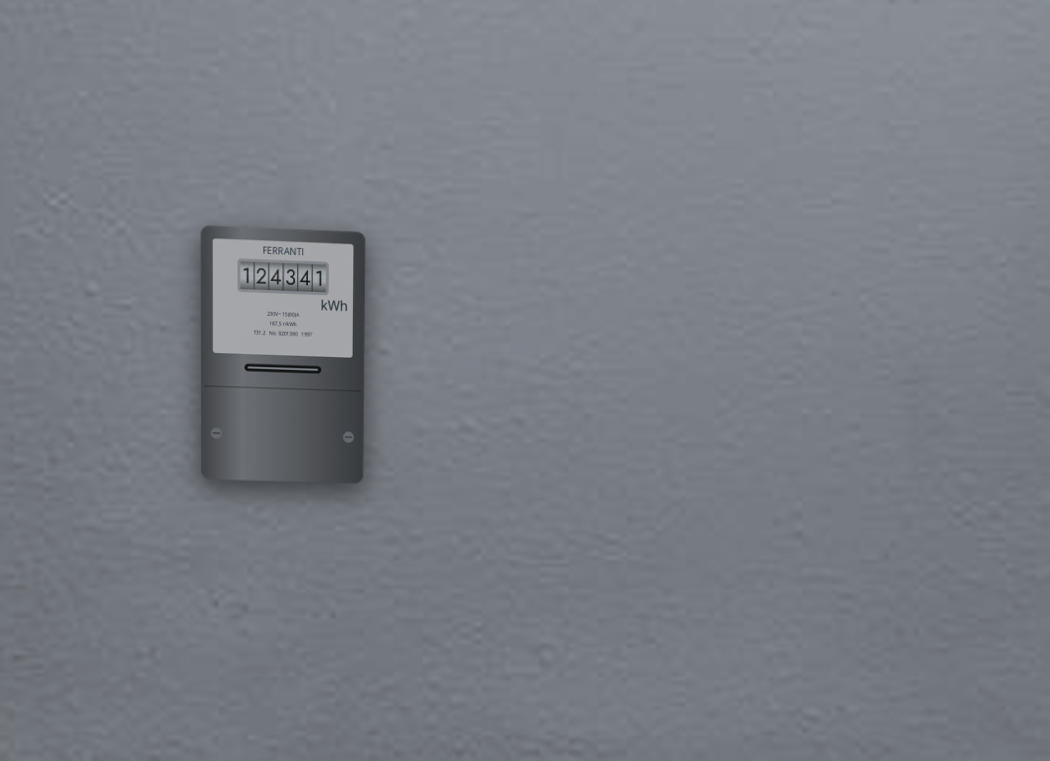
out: 124341 kWh
